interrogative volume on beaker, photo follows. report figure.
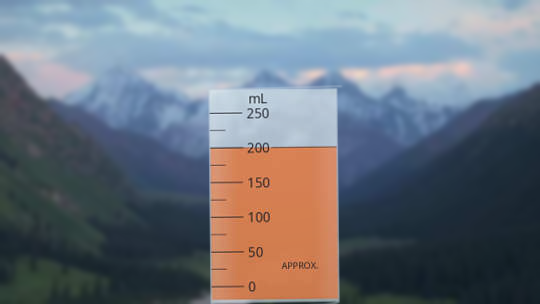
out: 200 mL
